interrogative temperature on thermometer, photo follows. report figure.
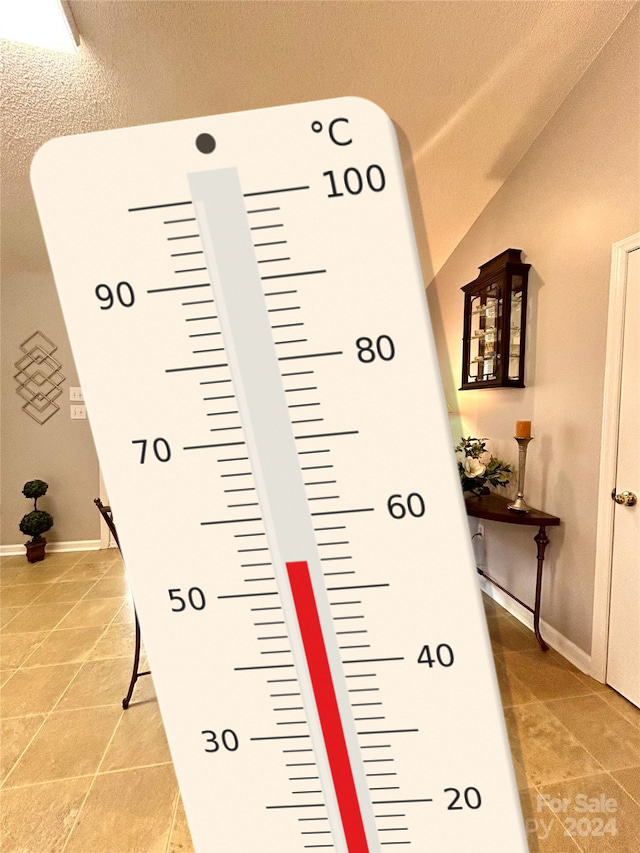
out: 54 °C
